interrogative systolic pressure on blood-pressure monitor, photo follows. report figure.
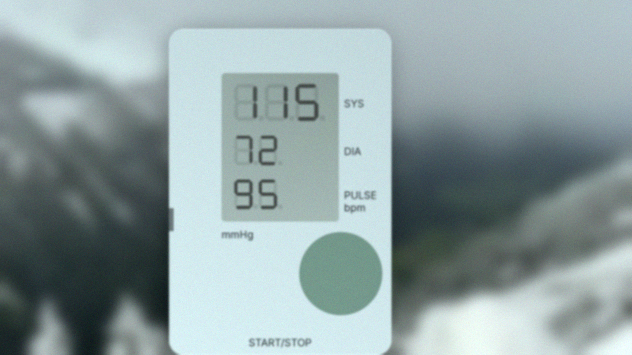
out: 115 mmHg
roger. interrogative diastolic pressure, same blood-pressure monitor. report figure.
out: 72 mmHg
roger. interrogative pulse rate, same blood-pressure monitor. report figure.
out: 95 bpm
